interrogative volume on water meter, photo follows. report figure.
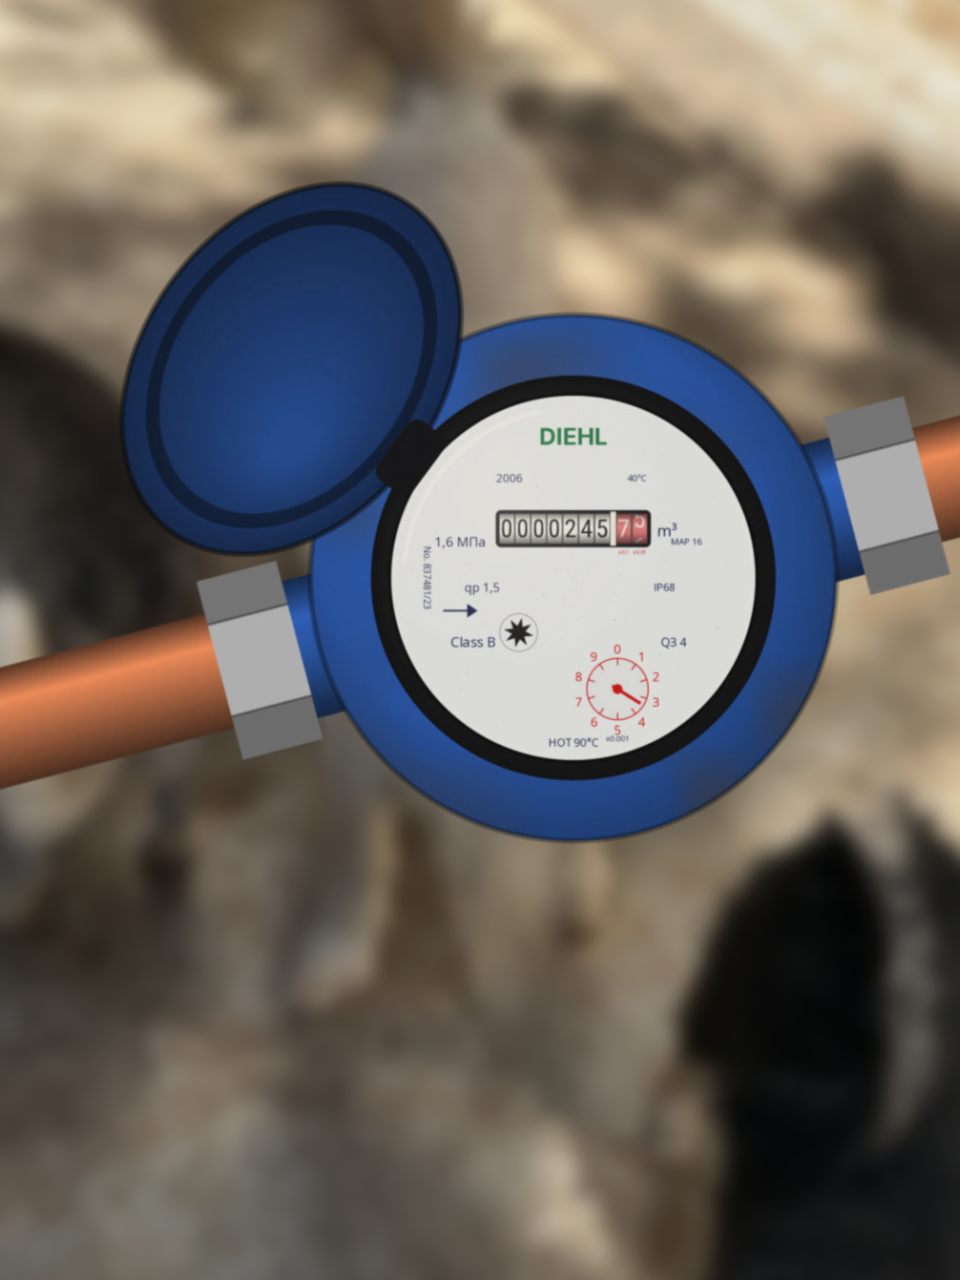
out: 245.753 m³
